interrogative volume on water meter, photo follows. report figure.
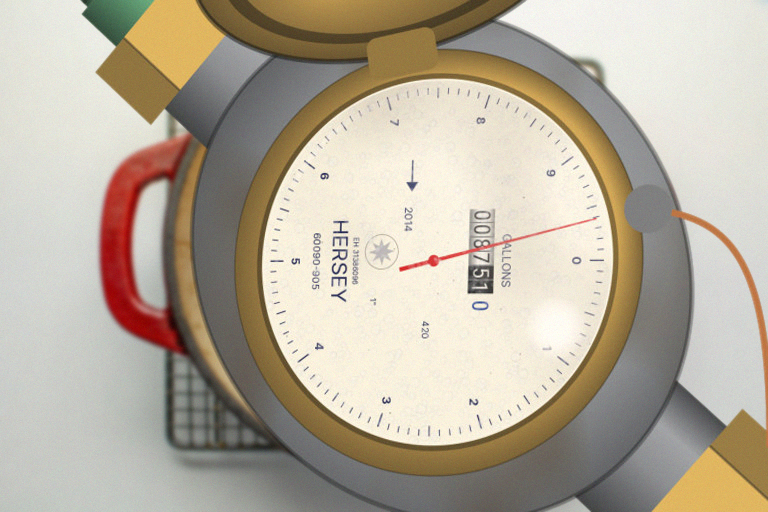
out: 87509.6 gal
